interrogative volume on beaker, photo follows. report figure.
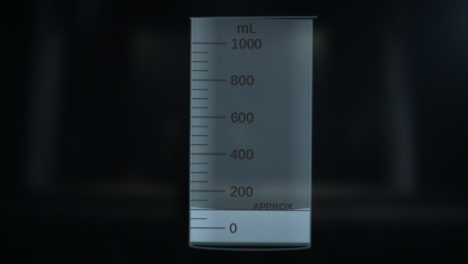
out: 100 mL
